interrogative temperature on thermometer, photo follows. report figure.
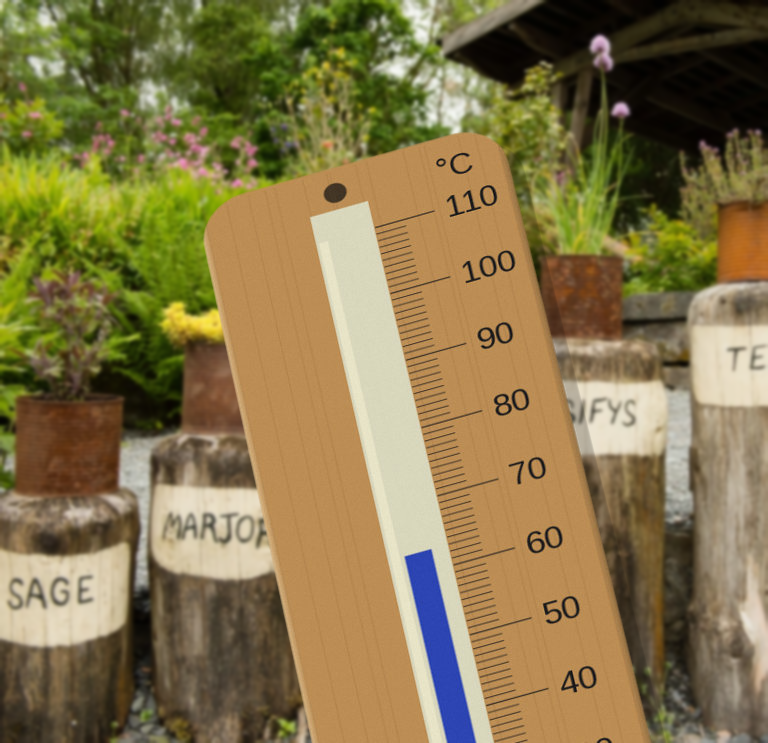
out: 63 °C
